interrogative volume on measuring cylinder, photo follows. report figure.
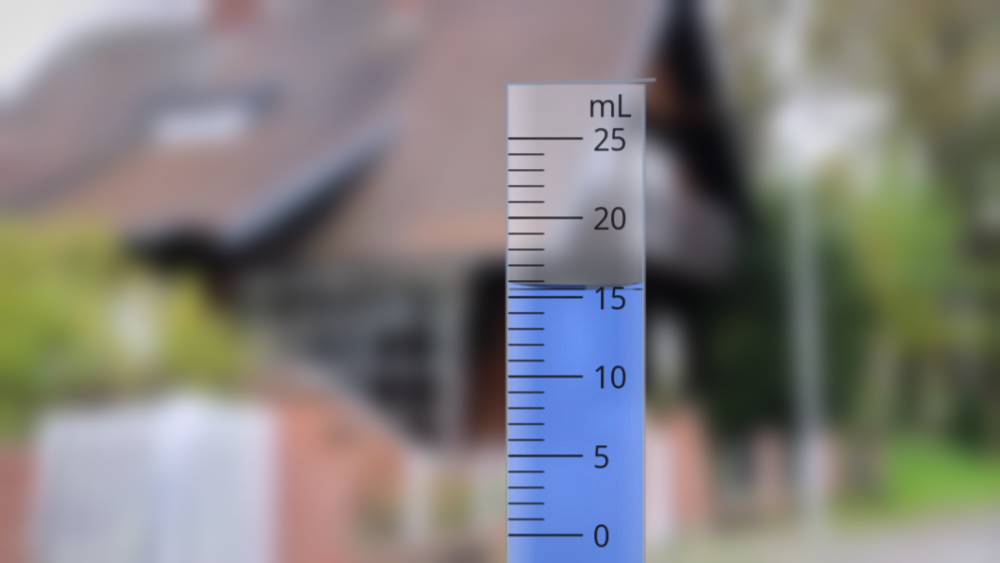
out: 15.5 mL
